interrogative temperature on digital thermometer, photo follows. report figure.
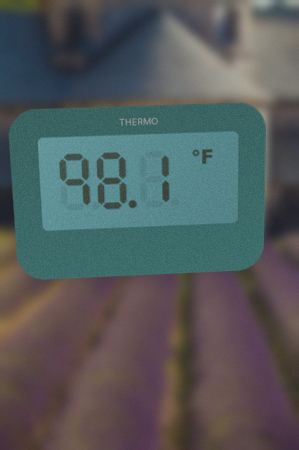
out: 98.1 °F
